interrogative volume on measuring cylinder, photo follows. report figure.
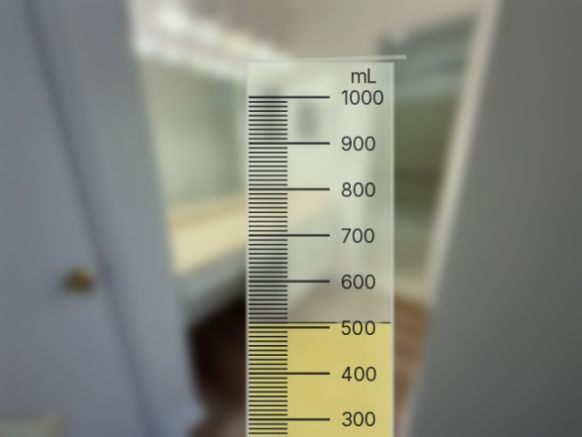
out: 510 mL
